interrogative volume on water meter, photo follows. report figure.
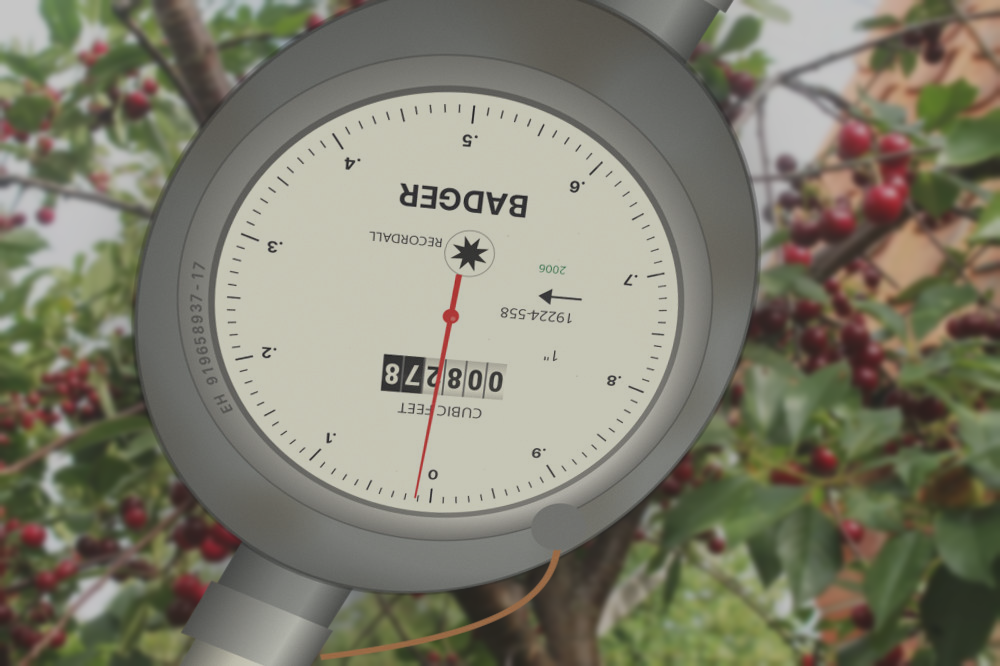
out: 8278.01 ft³
